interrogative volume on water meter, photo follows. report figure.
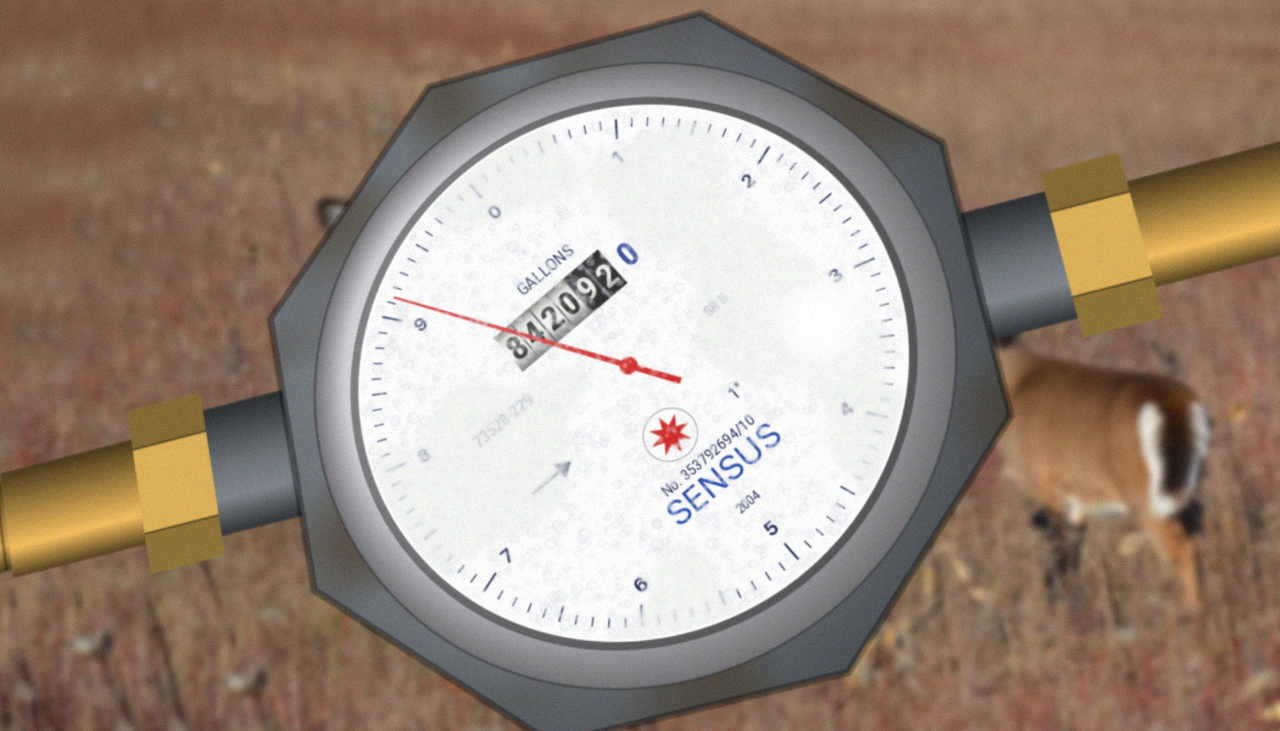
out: 8420919.1 gal
